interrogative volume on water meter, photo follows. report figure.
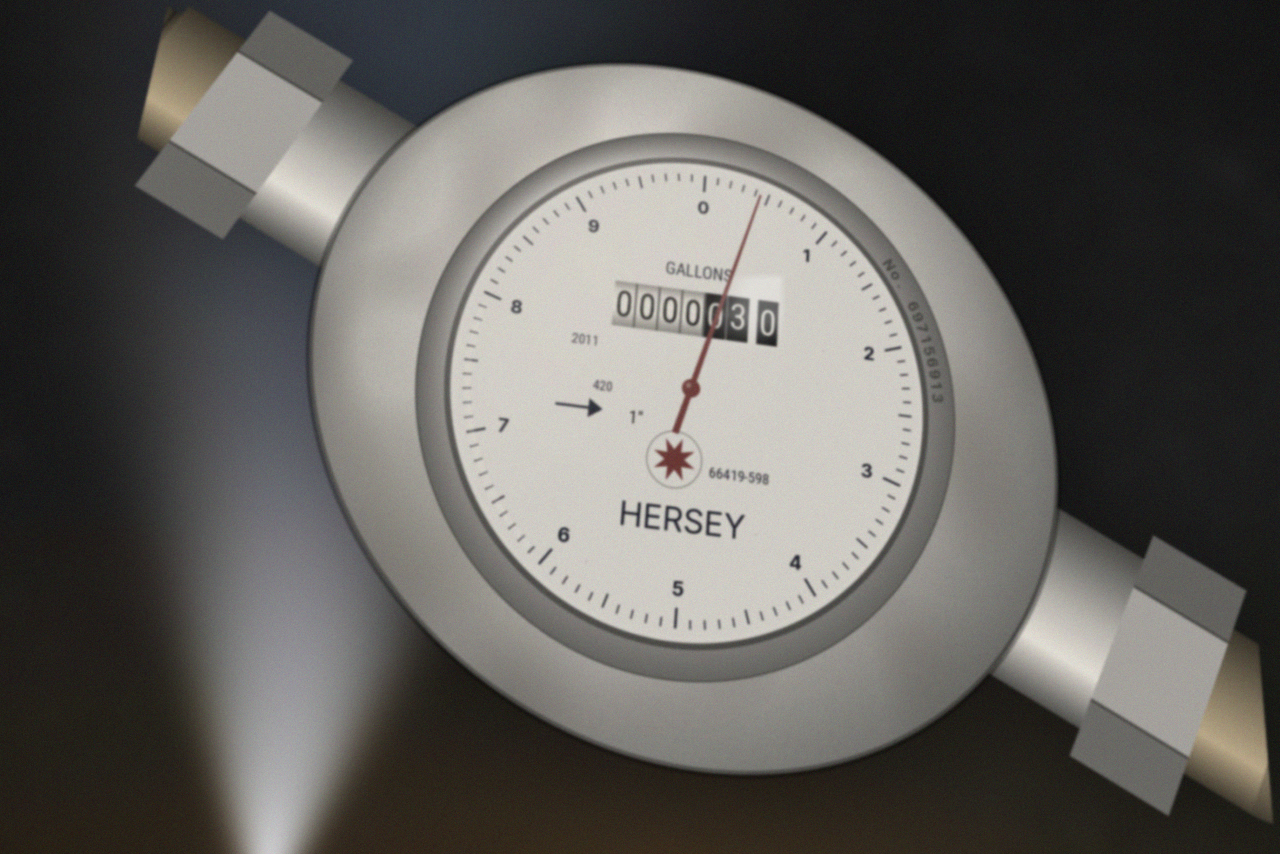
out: 30.4 gal
